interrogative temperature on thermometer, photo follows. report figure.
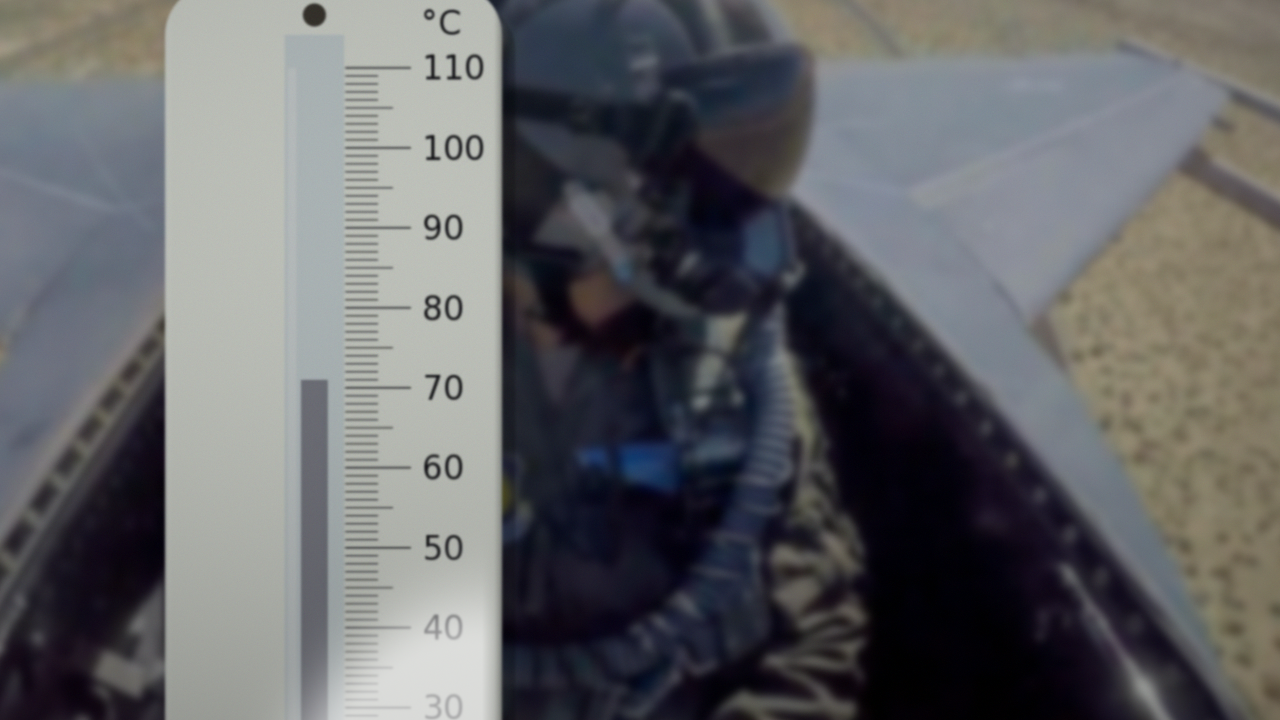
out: 71 °C
